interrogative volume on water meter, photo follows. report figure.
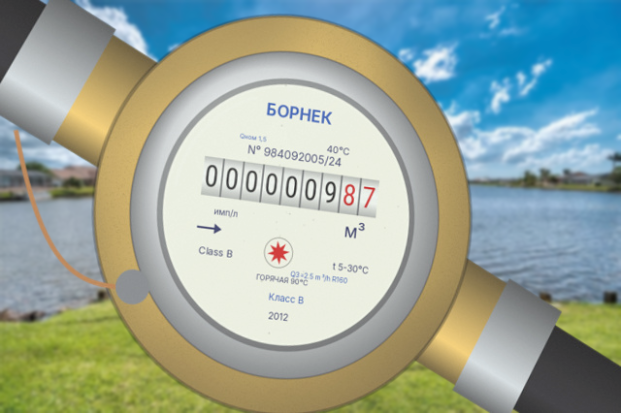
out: 9.87 m³
